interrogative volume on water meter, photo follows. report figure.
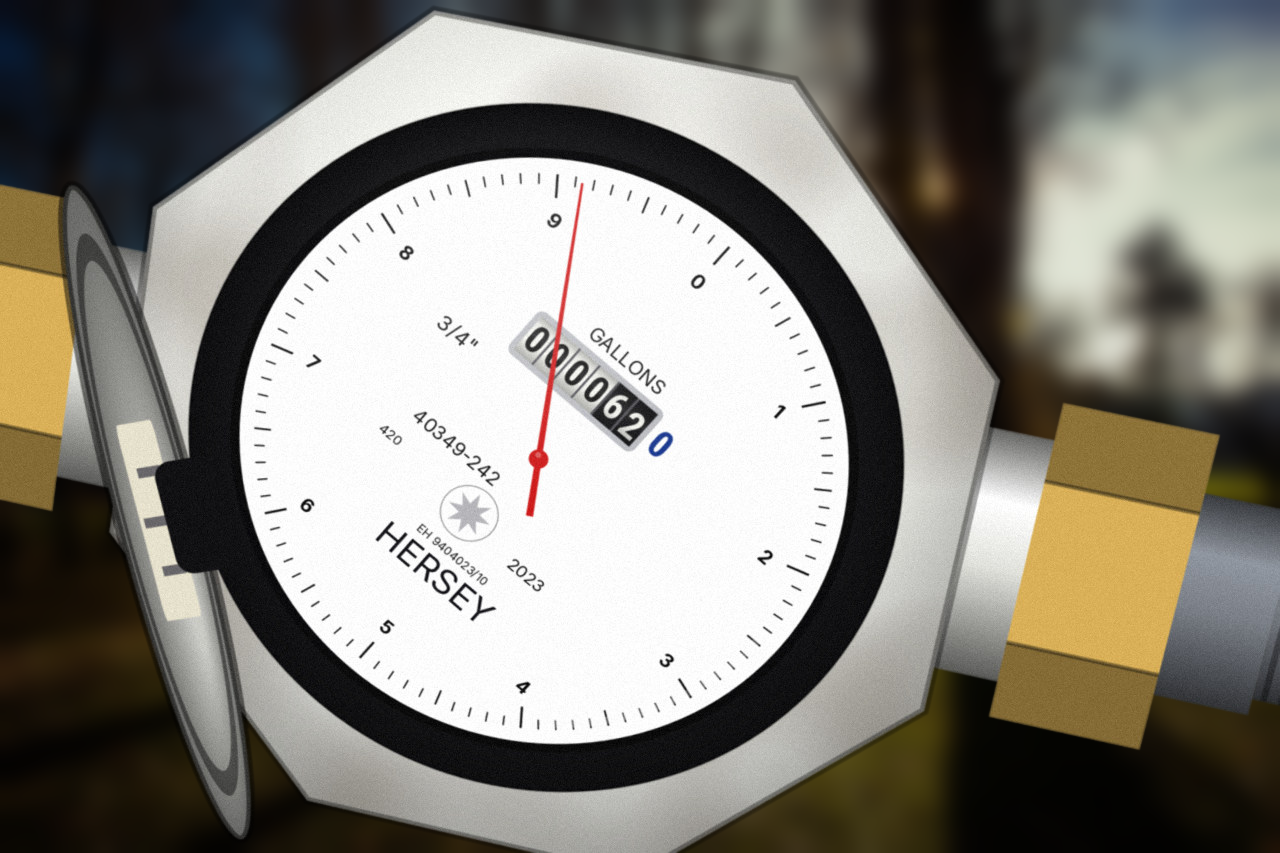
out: 619.1 gal
